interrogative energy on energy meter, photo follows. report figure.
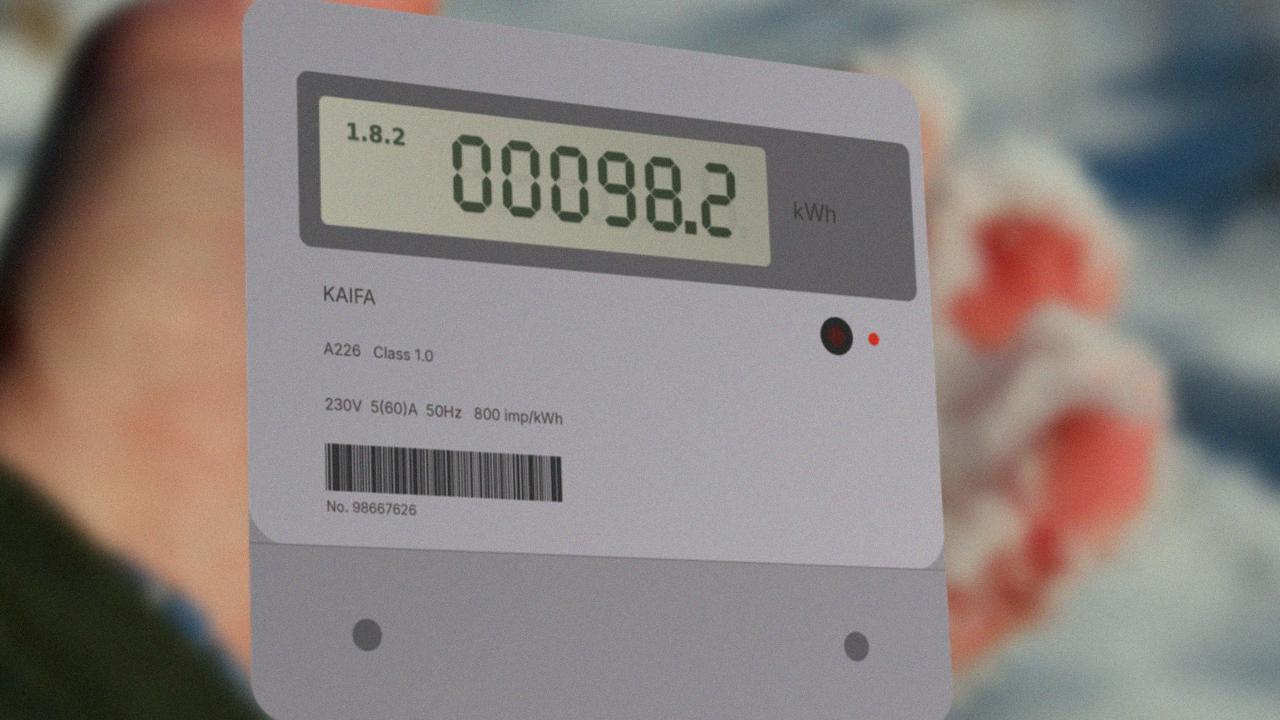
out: 98.2 kWh
